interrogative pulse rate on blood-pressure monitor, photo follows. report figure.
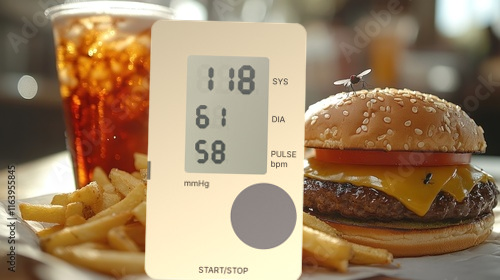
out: 58 bpm
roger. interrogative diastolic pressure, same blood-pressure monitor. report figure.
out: 61 mmHg
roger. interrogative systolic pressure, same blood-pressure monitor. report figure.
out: 118 mmHg
